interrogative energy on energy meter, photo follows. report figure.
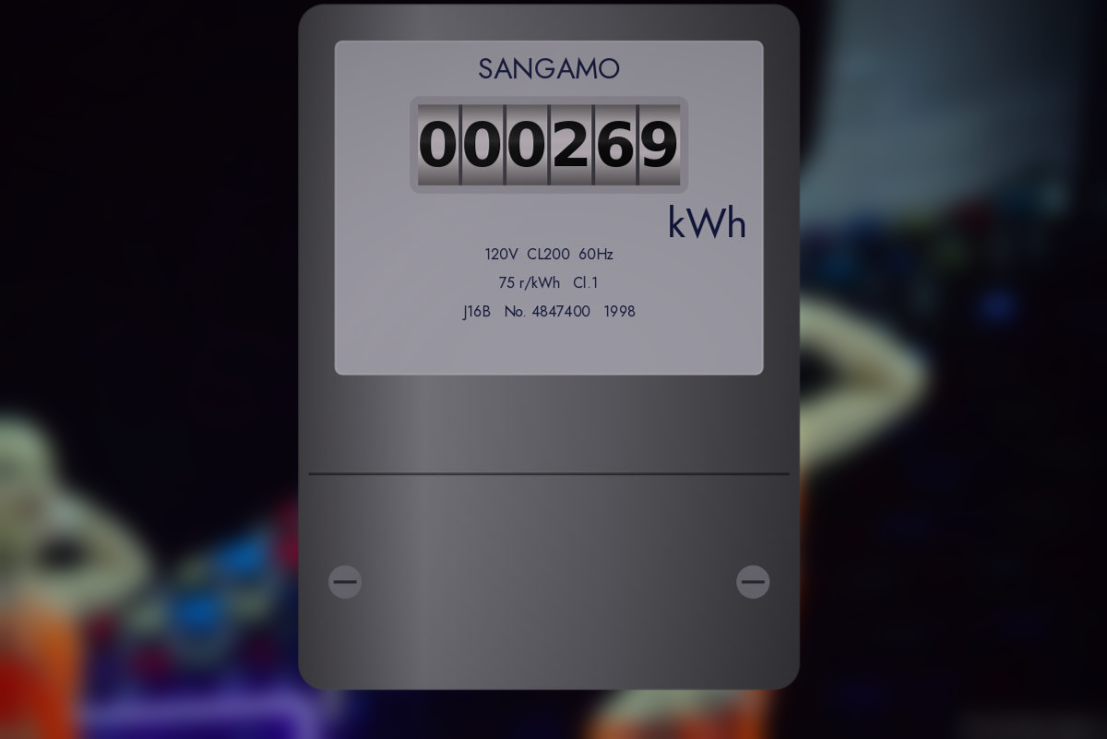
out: 269 kWh
